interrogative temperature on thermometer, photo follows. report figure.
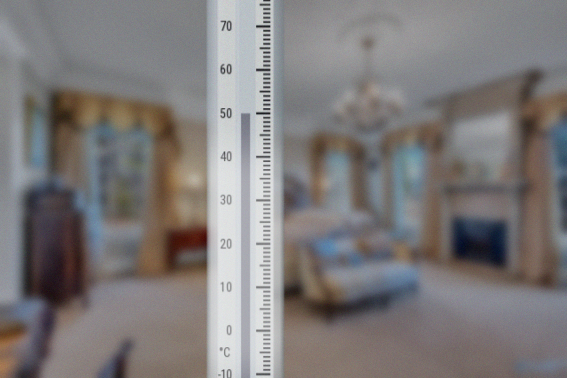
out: 50 °C
